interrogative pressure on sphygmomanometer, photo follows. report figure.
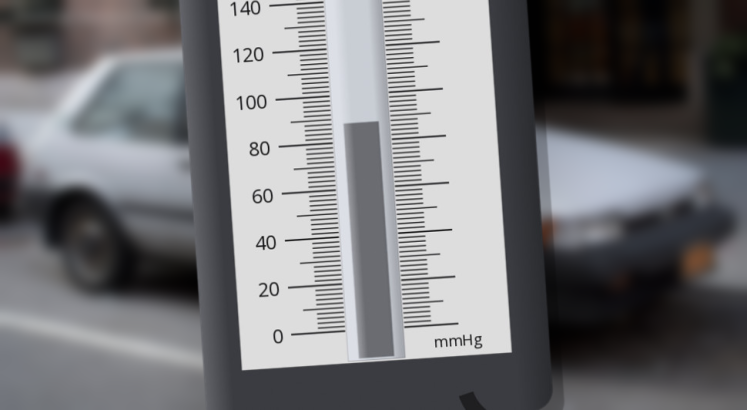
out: 88 mmHg
